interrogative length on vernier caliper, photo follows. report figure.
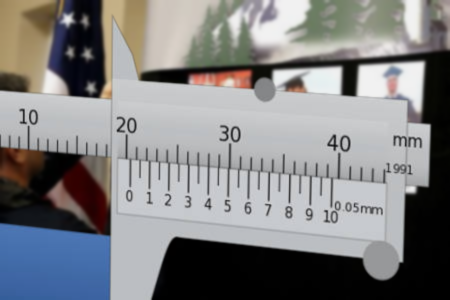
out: 20.4 mm
